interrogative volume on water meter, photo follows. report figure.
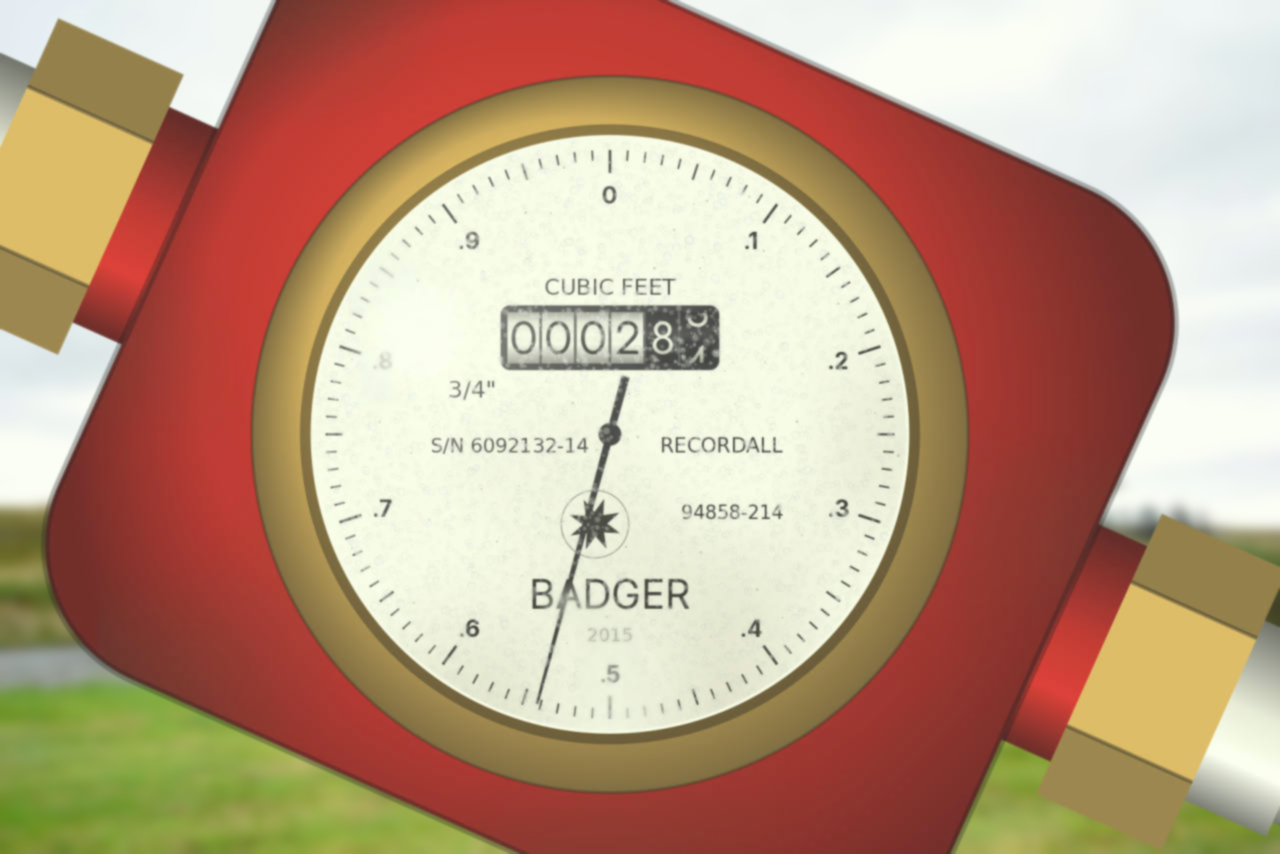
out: 283.54 ft³
